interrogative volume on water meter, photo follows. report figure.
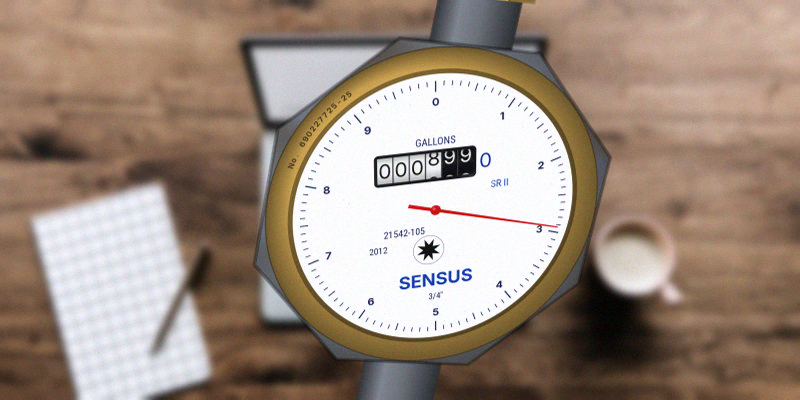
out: 8992.9 gal
